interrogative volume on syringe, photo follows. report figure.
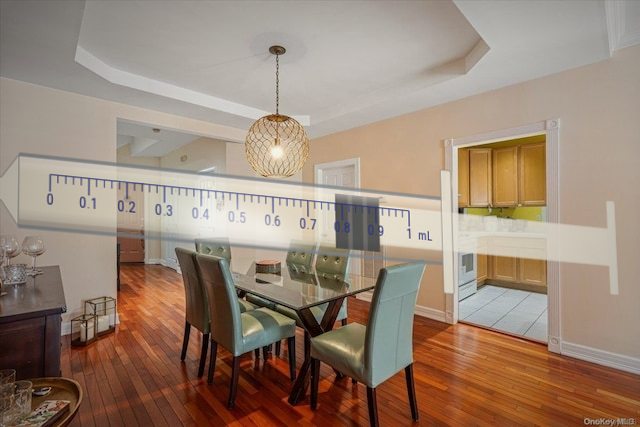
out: 0.78 mL
